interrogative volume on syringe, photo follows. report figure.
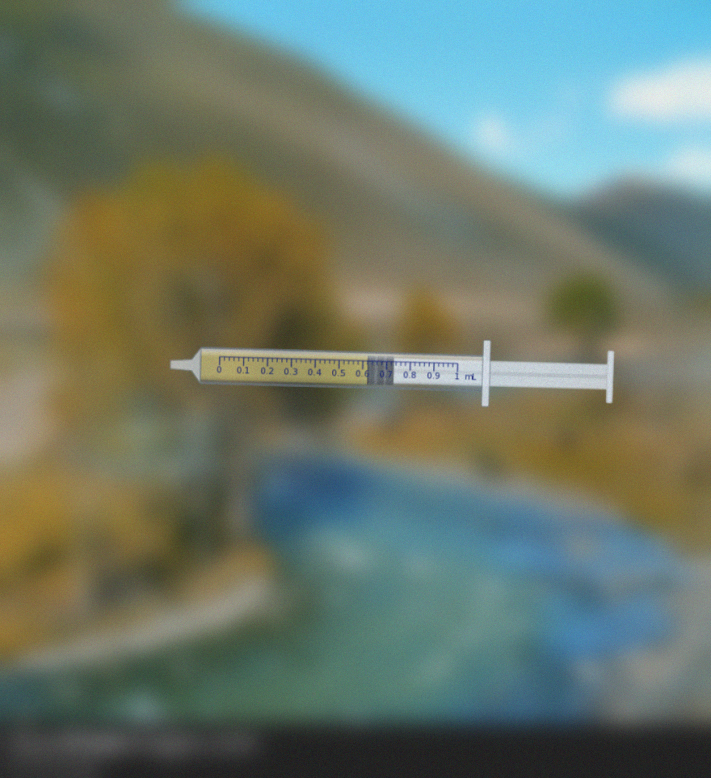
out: 0.62 mL
